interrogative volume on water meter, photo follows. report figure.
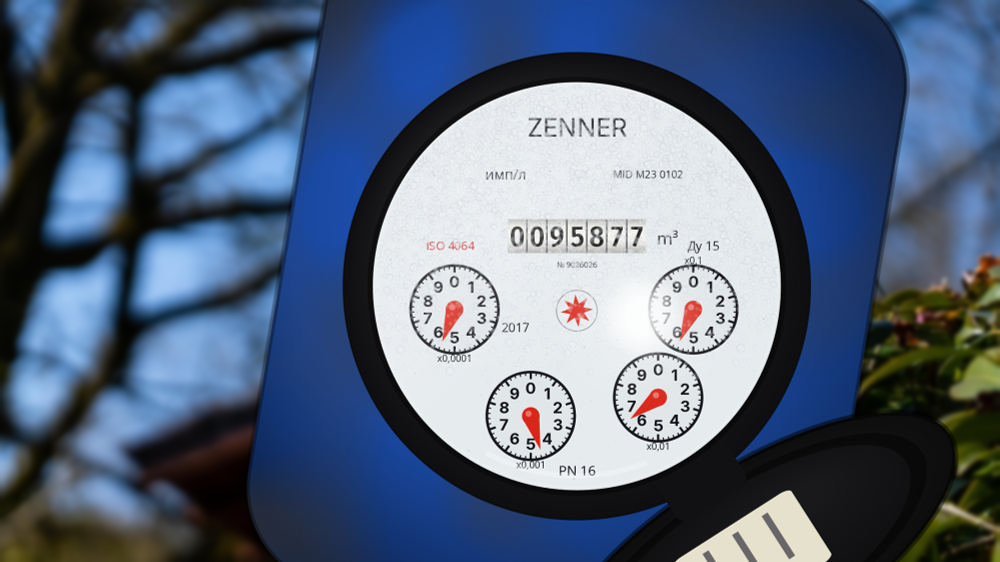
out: 95877.5645 m³
